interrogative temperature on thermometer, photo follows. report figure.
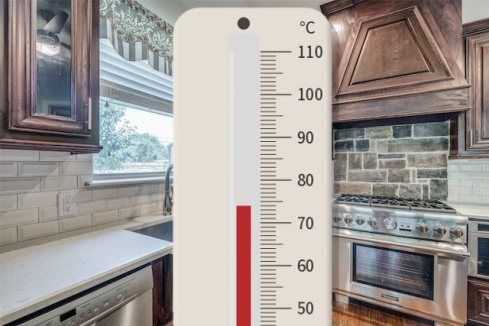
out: 74 °C
